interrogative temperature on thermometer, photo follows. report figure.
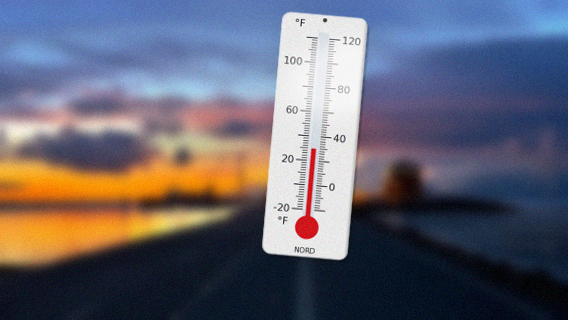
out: 30 °F
